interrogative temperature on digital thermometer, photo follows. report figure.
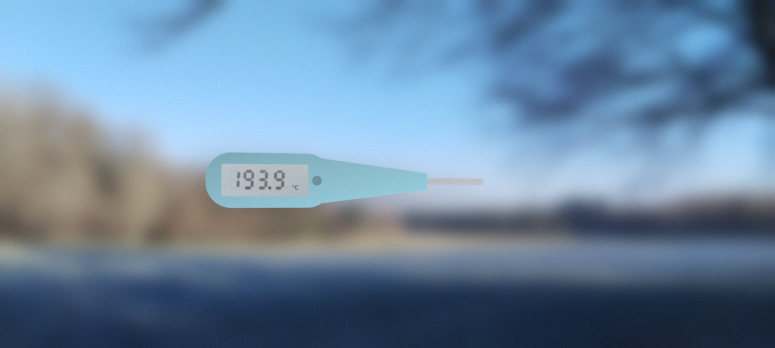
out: 193.9 °C
